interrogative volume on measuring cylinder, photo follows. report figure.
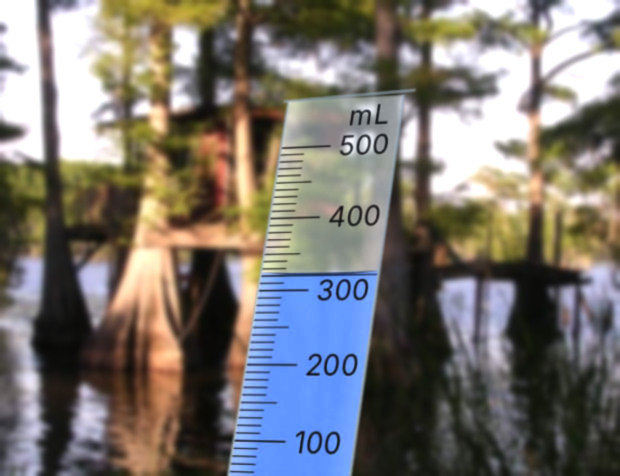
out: 320 mL
